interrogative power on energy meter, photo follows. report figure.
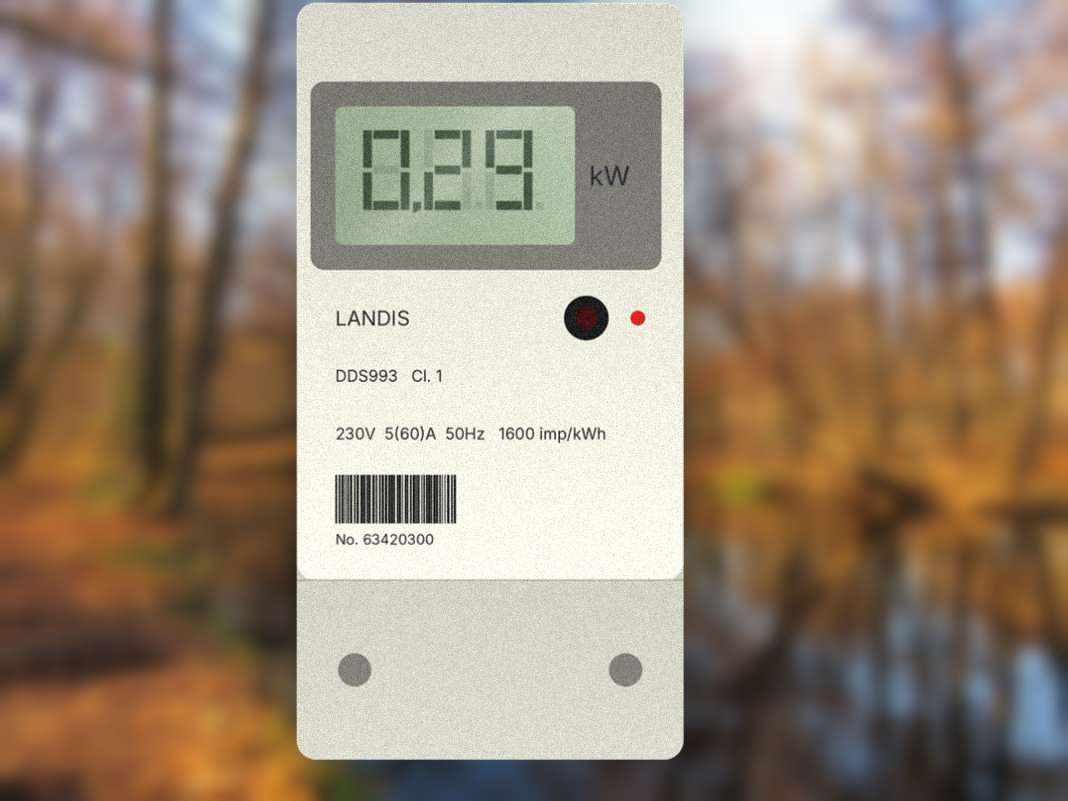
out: 0.29 kW
